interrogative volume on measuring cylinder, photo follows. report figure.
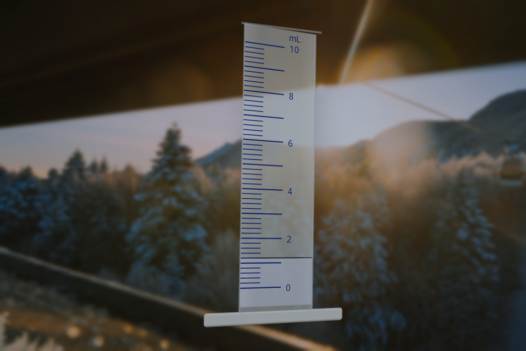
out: 1.2 mL
